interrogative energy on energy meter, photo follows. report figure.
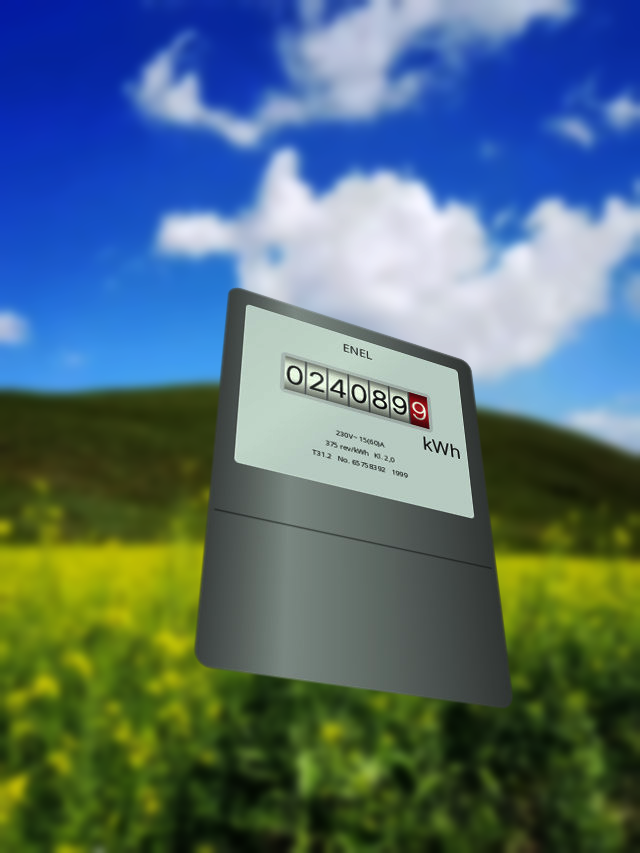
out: 24089.9 kWh
